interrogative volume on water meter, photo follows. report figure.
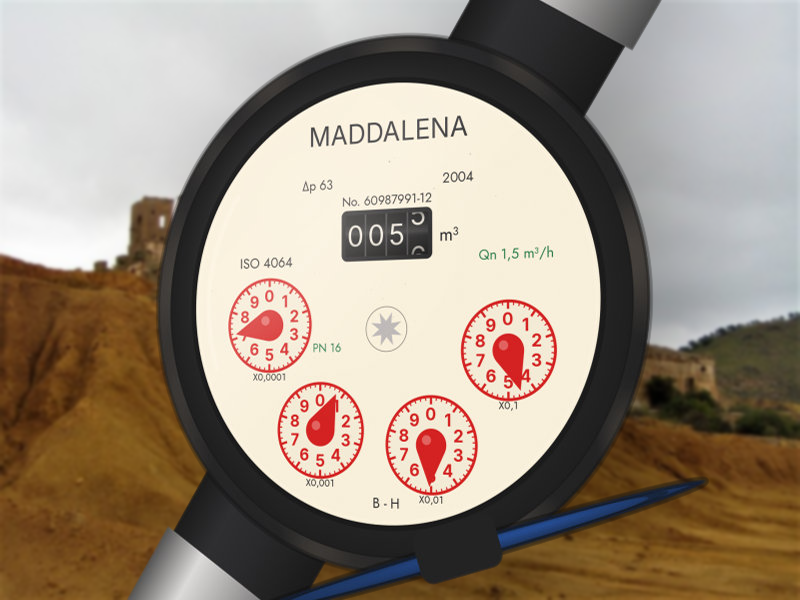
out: 55.4507 m³
